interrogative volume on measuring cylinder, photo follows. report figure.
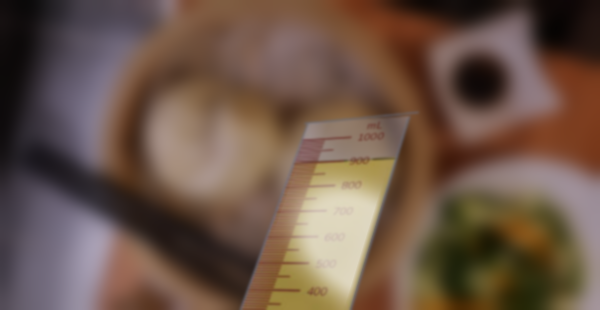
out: 900 mL
